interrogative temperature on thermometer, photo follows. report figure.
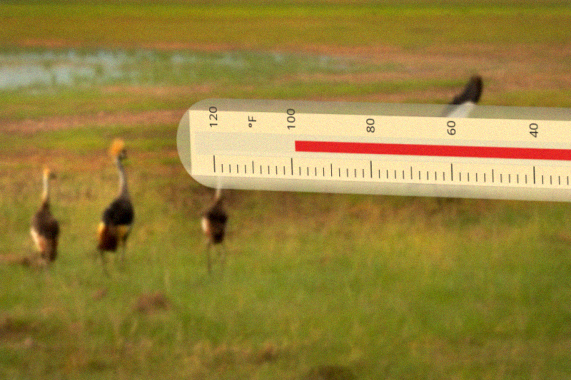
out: 99 °F
